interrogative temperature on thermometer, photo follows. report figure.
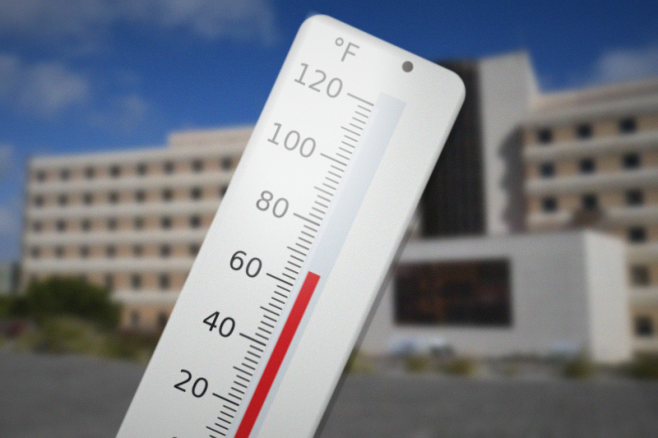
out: 66 °F
